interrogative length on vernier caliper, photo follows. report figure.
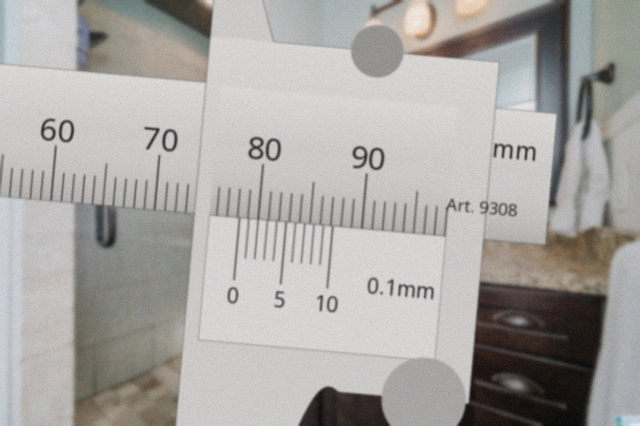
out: 78.2 mm
